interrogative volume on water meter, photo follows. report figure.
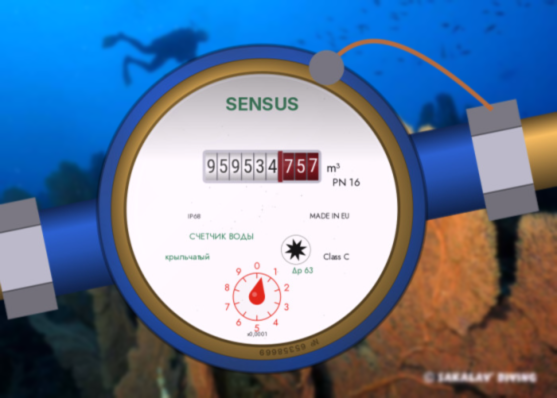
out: 959534.7570 m³
